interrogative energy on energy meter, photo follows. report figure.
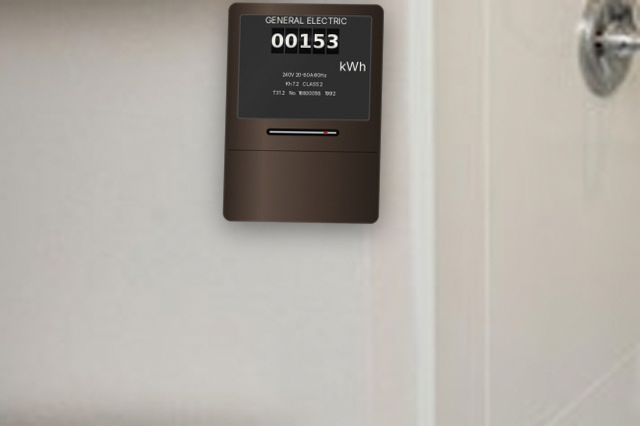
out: 153 kWh
